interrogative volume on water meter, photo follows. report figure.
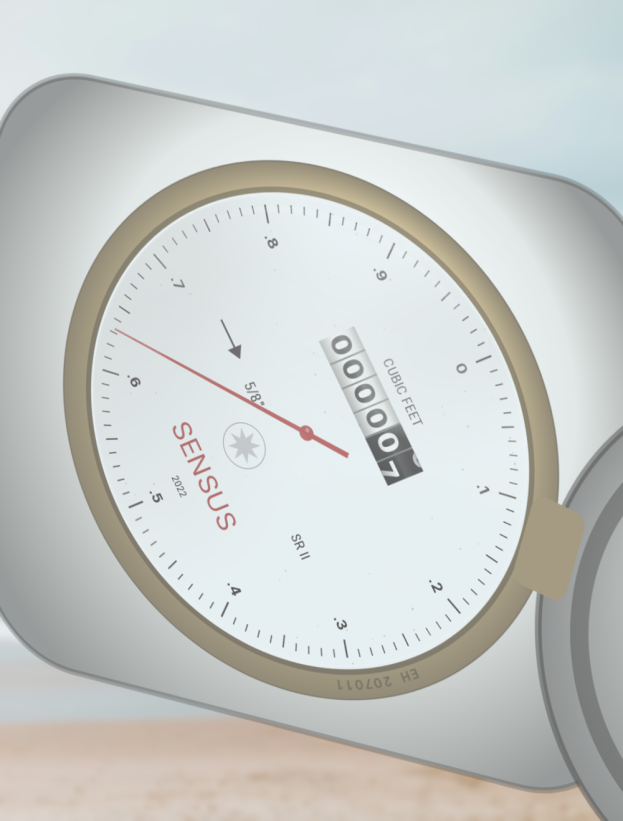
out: 6.63 ft³
